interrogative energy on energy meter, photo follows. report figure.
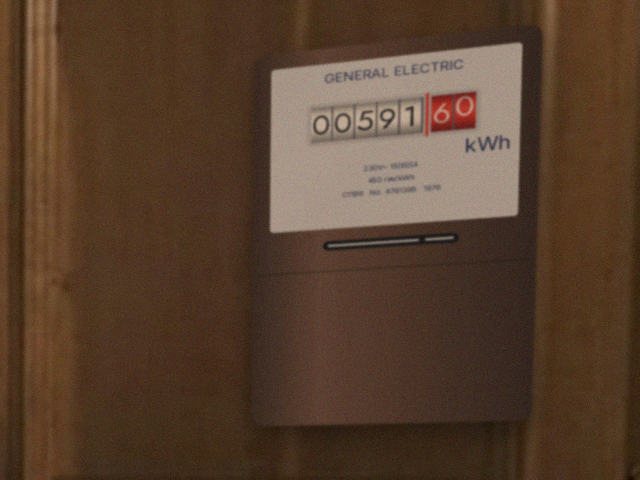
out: 591.60 kWh
